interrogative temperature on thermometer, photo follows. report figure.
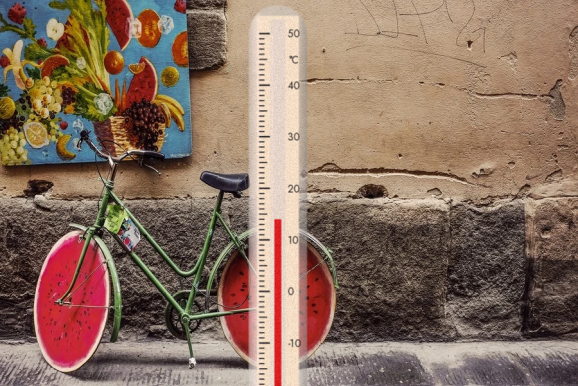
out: 14 °C
